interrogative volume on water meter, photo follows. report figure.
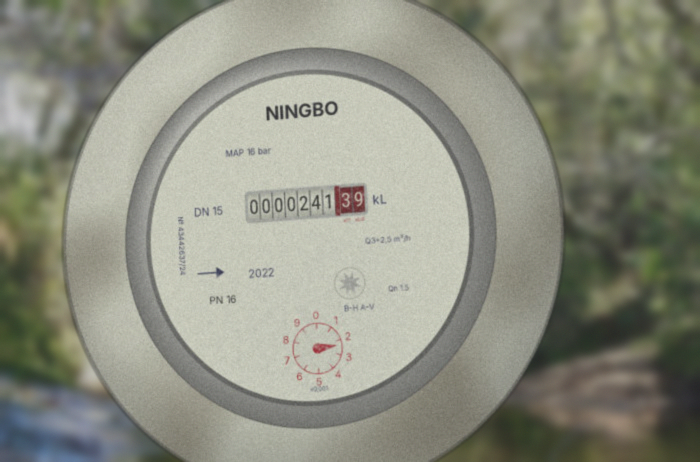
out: 241.392 kL
